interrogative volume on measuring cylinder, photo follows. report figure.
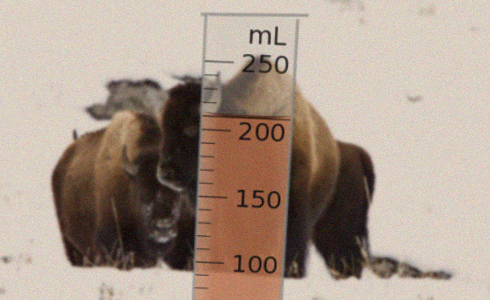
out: 210 mL
